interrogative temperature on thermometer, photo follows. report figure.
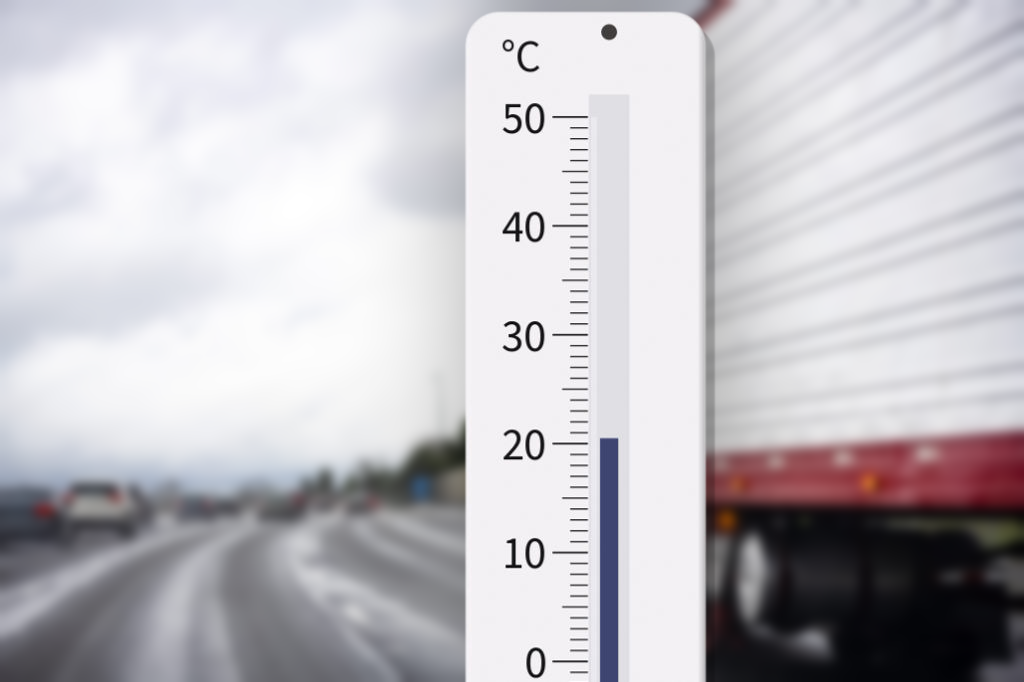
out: 20.5 °C
